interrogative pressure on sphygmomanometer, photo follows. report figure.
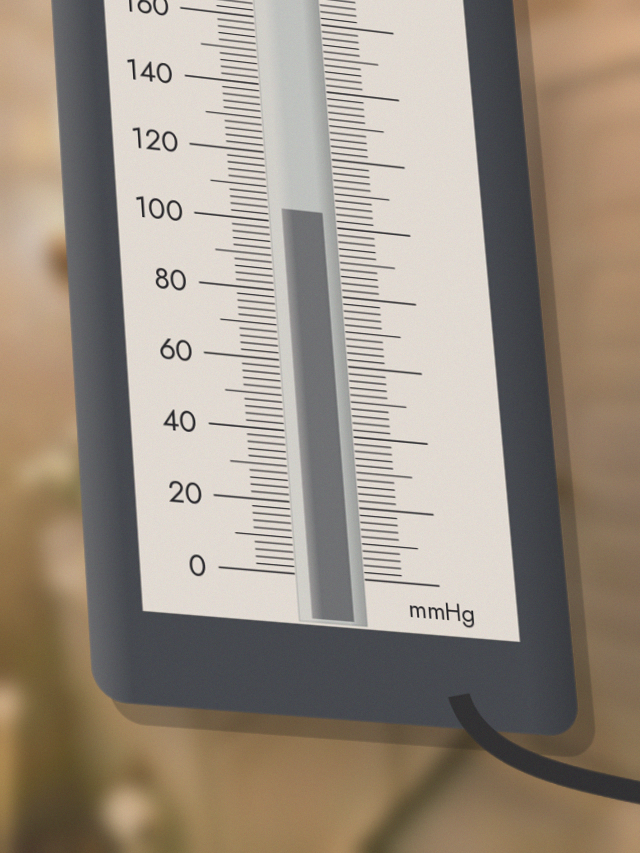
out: 104 mmHg
